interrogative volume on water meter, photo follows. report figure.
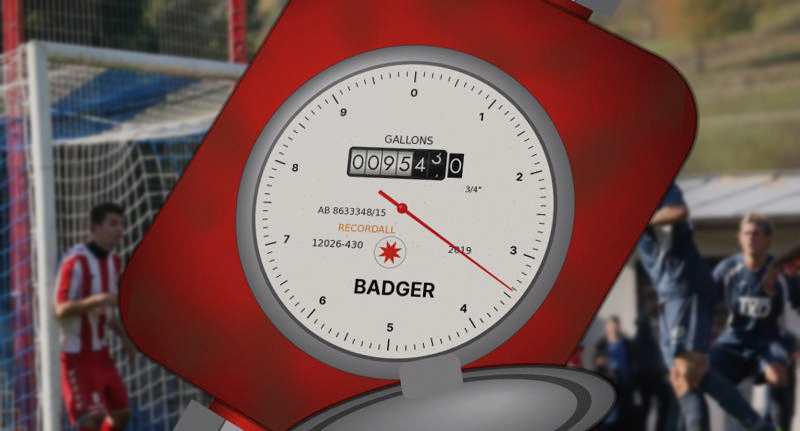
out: 95433.4 gal
